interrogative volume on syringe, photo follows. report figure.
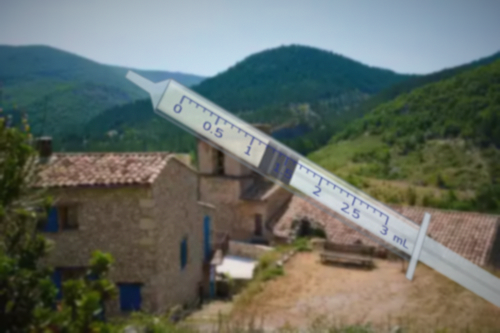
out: 1.2 mL
